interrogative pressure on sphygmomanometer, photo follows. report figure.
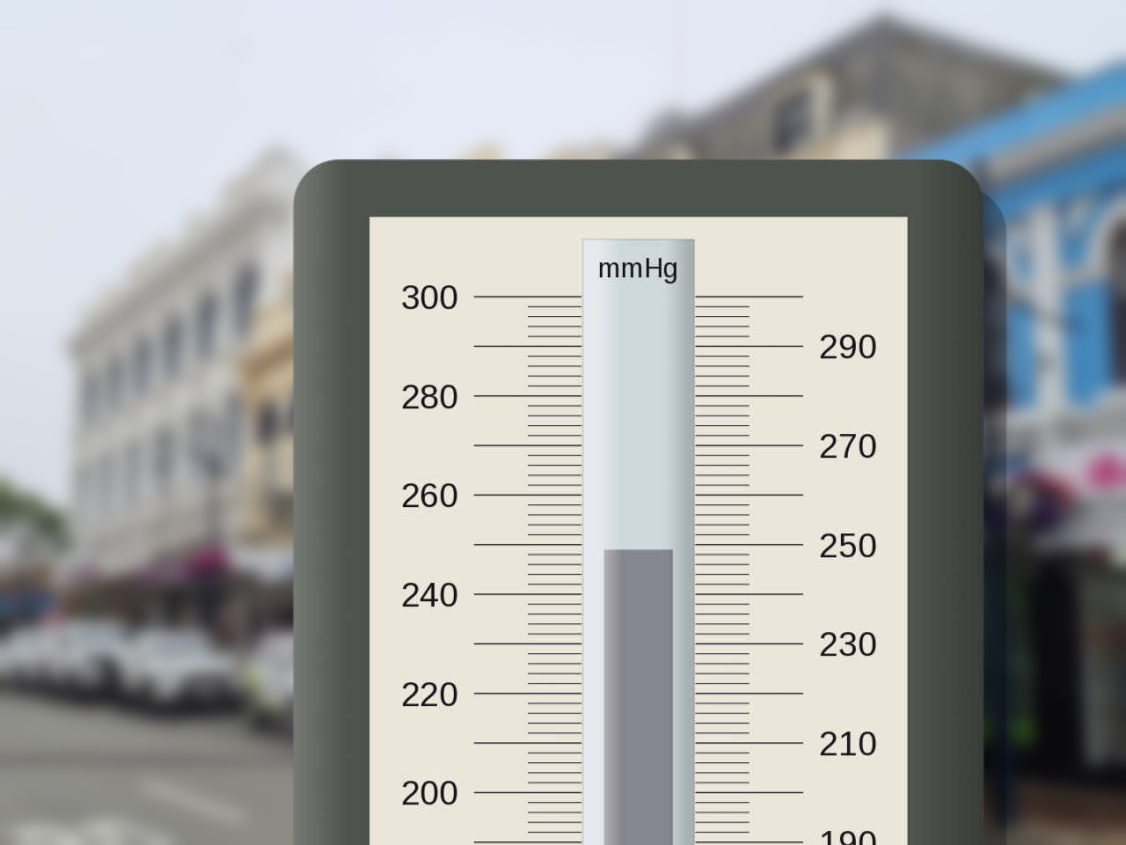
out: 249 mmHg
